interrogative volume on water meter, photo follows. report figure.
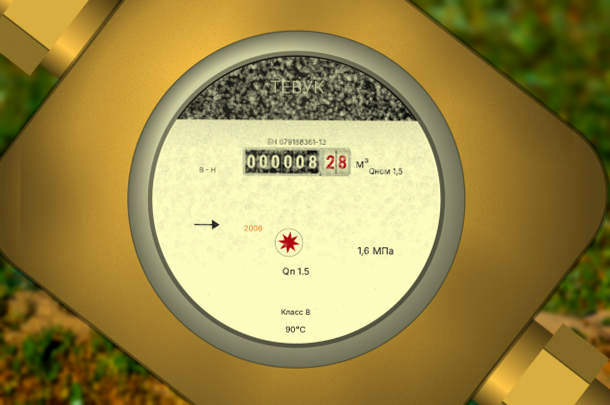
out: 8.28 m³
